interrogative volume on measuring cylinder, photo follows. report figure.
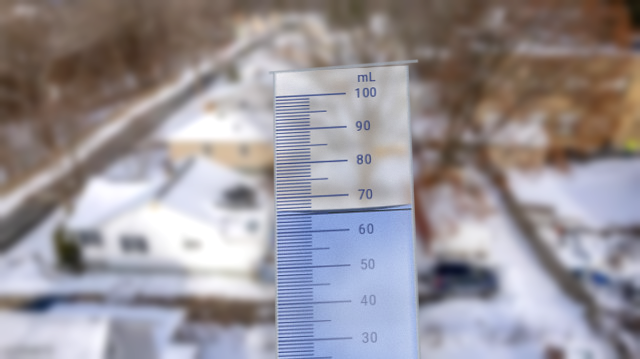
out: 65 mL
